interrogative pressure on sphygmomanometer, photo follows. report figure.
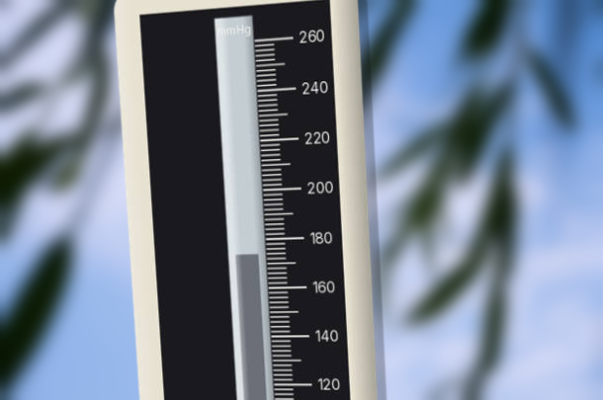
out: 174 mmHg
